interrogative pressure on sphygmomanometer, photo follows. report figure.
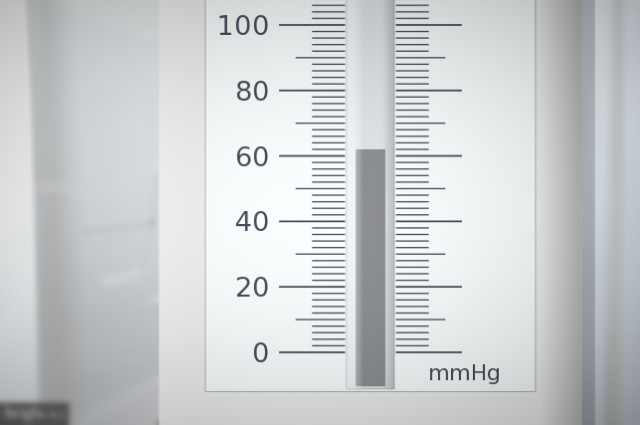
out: 62 mmHg
